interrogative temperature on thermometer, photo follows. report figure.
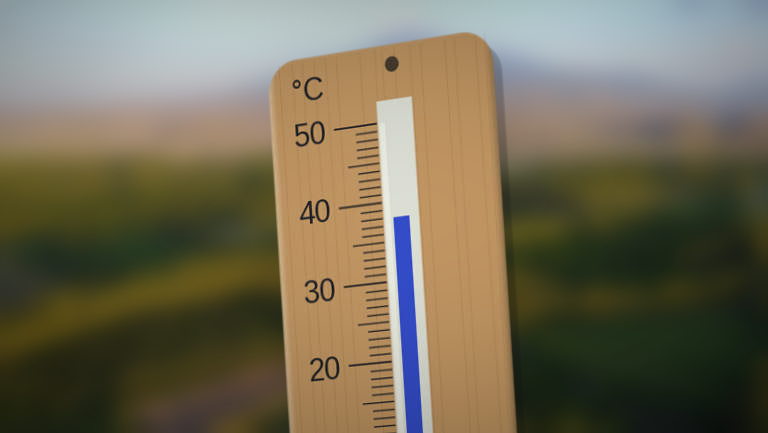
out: 38 °C
